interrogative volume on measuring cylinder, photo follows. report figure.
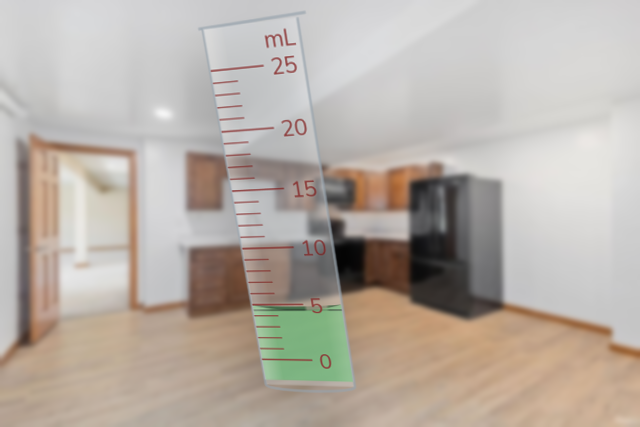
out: 4.5 mL
